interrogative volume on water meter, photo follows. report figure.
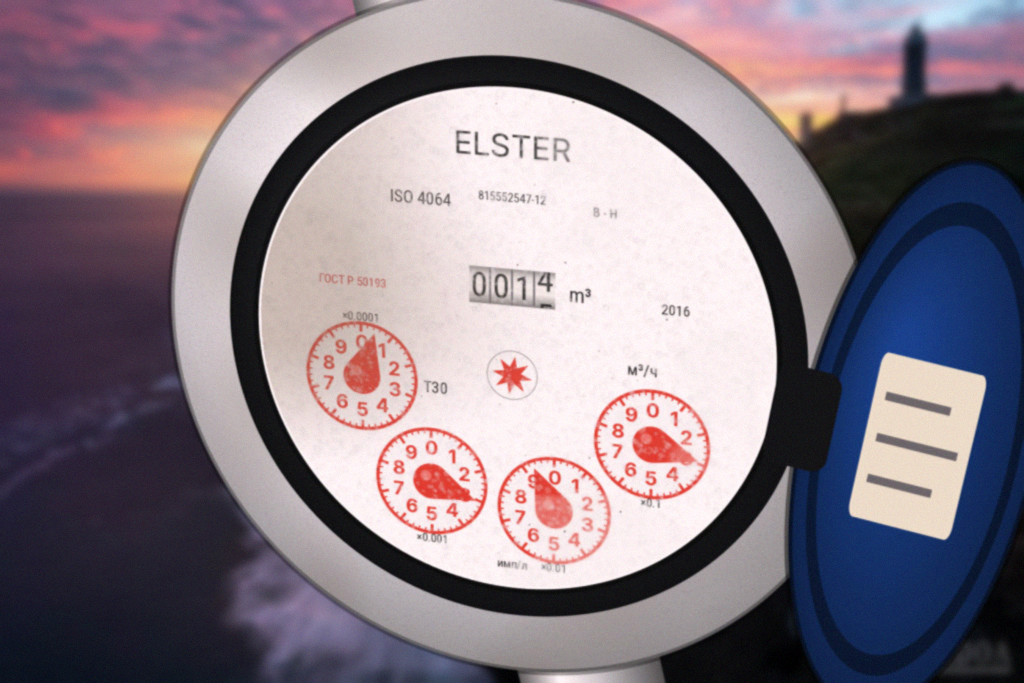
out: 14.2930 m³
